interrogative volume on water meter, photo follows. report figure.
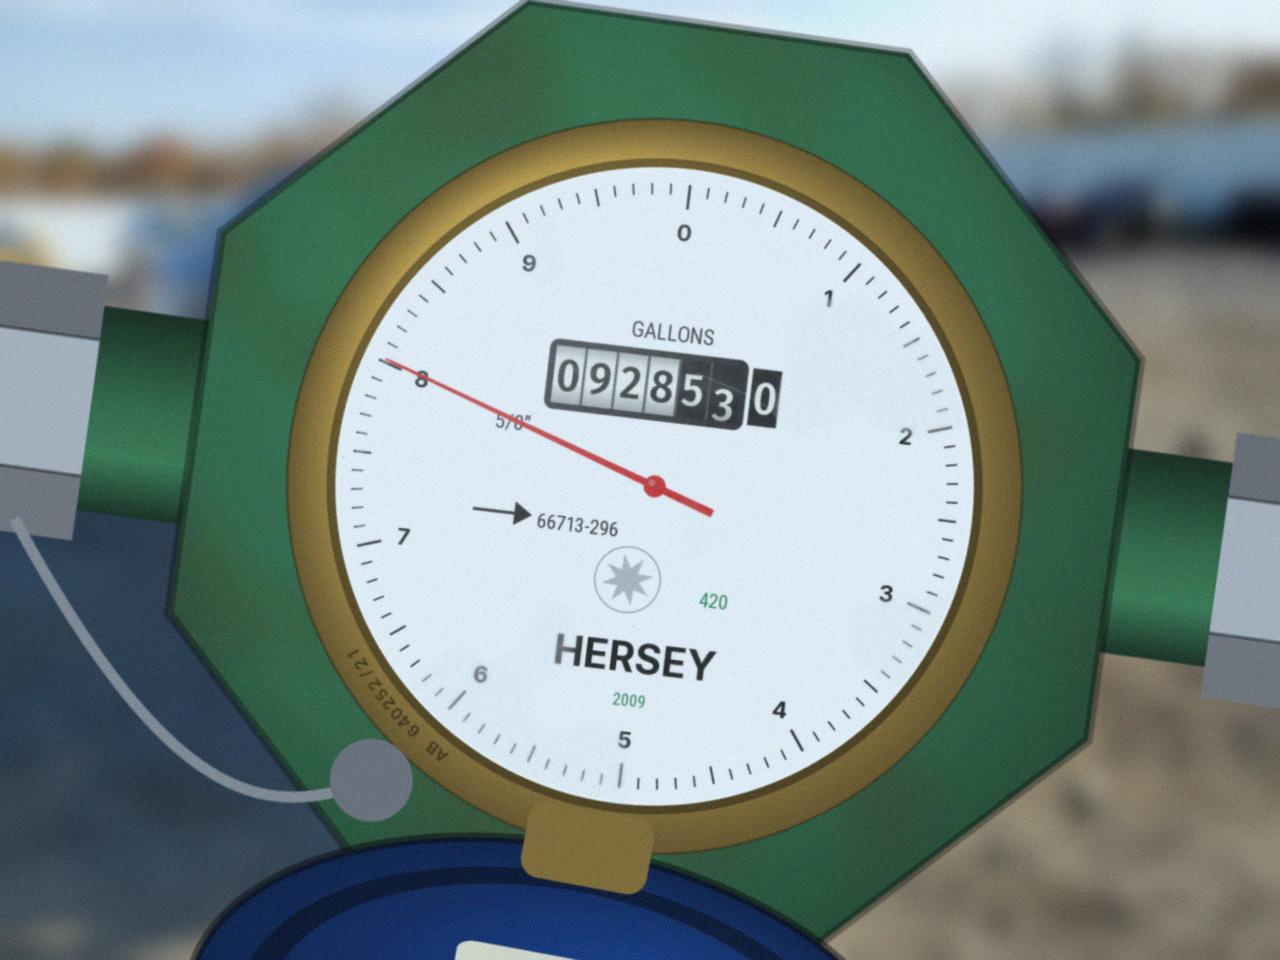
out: 928528.0 gal
